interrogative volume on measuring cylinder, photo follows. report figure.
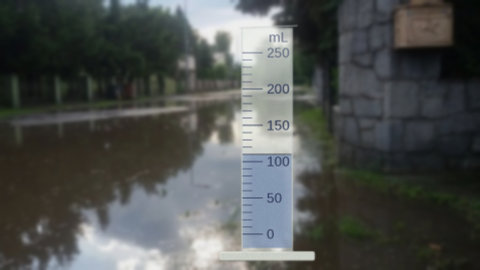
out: 110 mL
